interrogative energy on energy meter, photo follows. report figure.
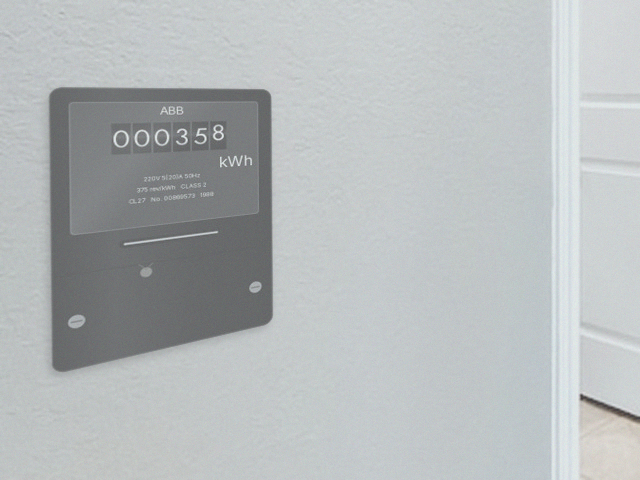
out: 358 kWh
